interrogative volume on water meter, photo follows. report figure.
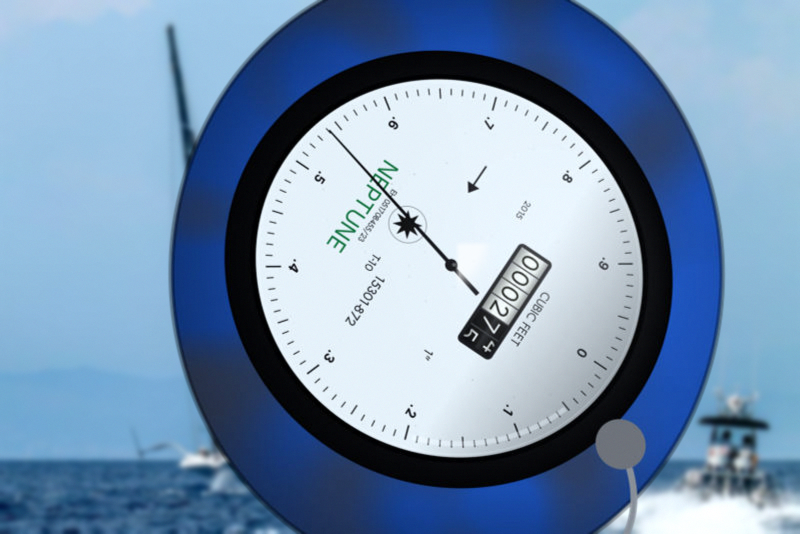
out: 274.54 ft³
